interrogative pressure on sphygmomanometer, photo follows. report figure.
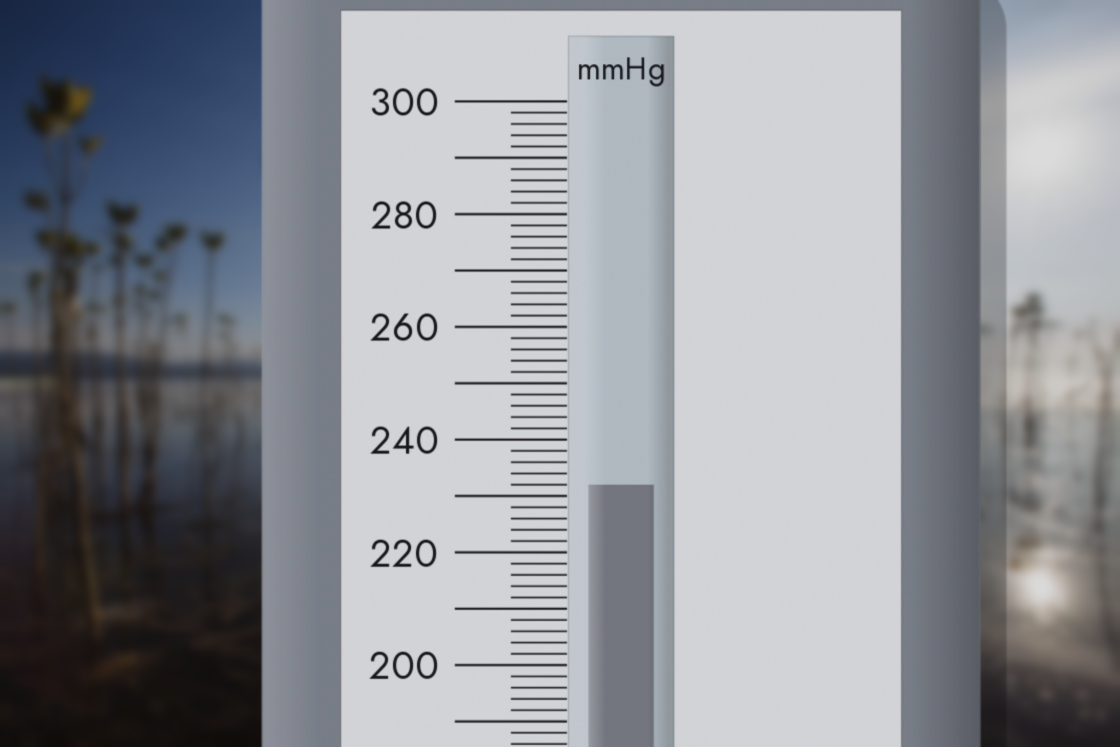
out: 232 mmHg
